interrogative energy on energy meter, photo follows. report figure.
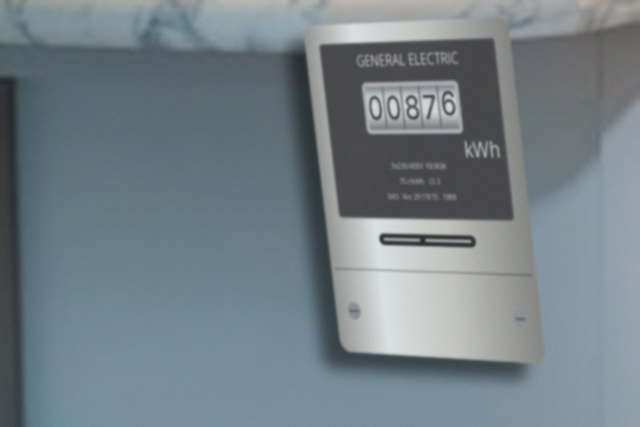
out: 876 kWh
